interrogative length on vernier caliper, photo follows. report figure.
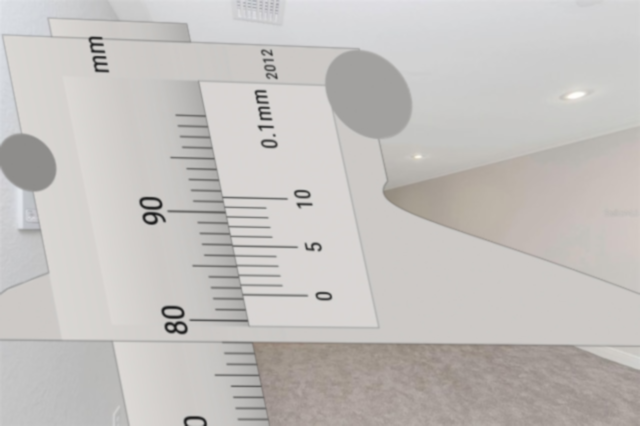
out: 82.4 mm
